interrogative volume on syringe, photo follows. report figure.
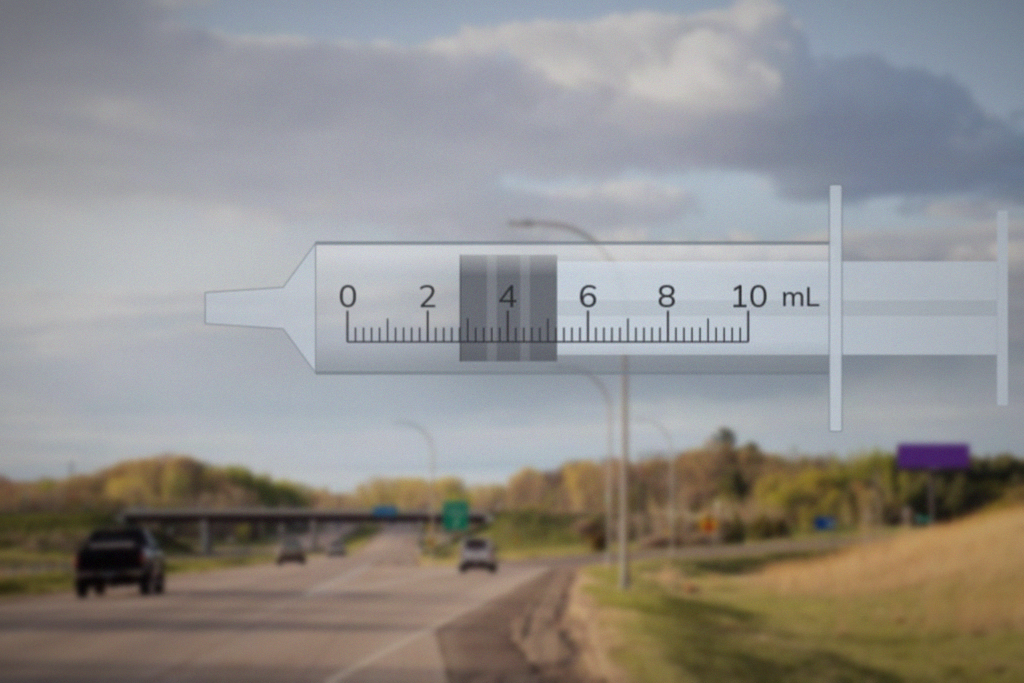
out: 2.8 mL
